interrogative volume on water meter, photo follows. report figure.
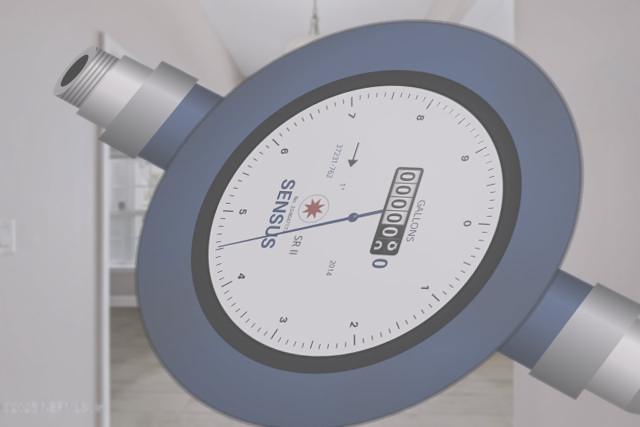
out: 84.5 gal
